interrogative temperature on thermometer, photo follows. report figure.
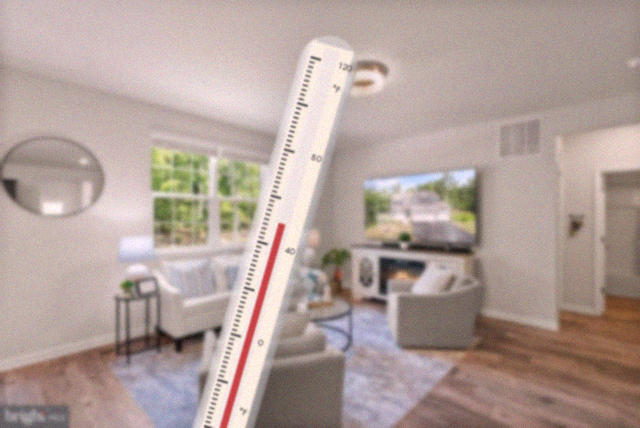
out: 50 °F
